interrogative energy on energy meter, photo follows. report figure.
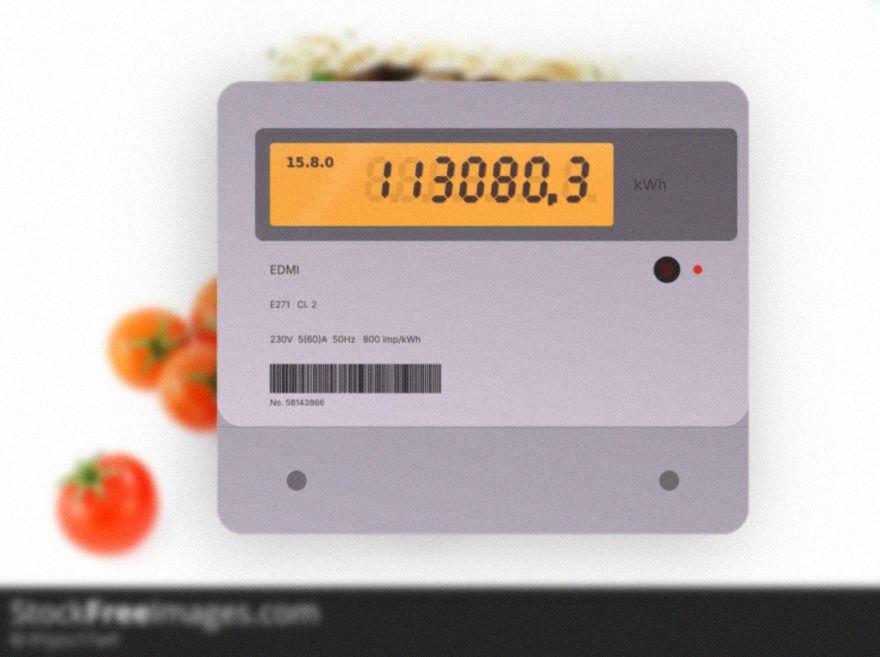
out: 113080.3 kWh
